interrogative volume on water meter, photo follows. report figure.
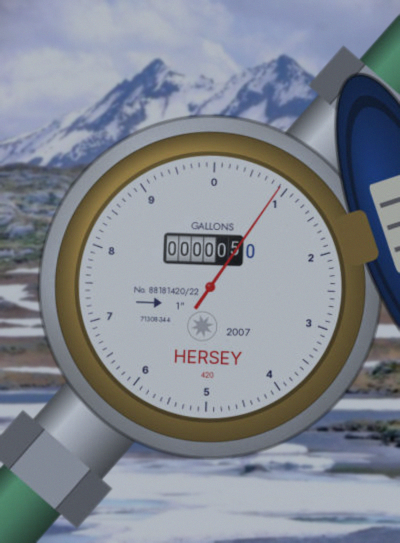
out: 50.9 gal
